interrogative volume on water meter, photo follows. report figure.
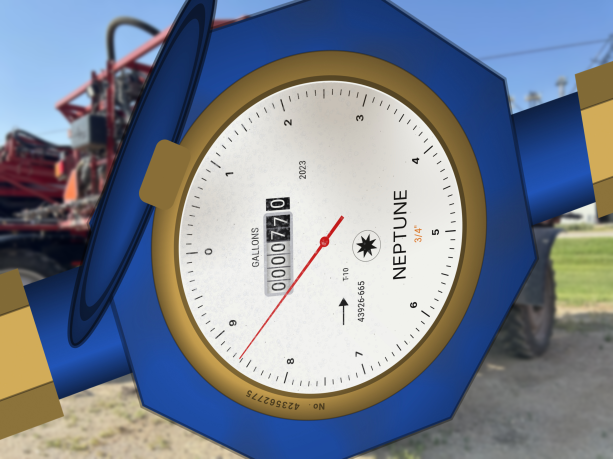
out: 768.6 gal
